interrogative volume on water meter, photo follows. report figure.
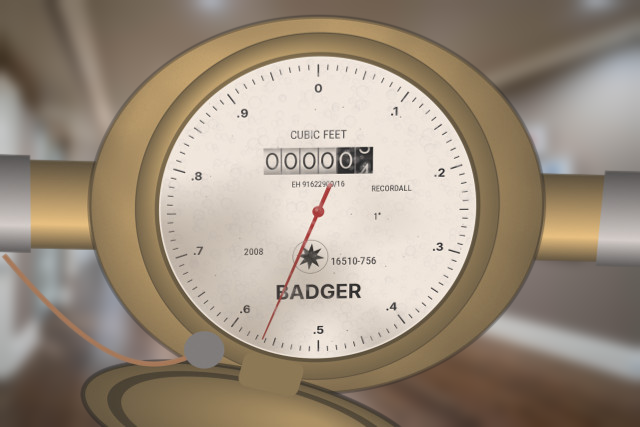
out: 3.56 ft³
